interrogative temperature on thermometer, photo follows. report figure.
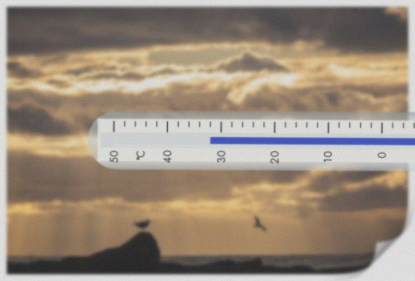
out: 32 °C
